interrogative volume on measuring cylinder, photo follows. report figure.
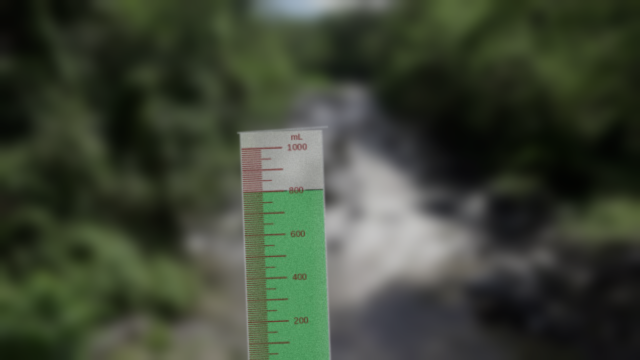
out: 800 mL
